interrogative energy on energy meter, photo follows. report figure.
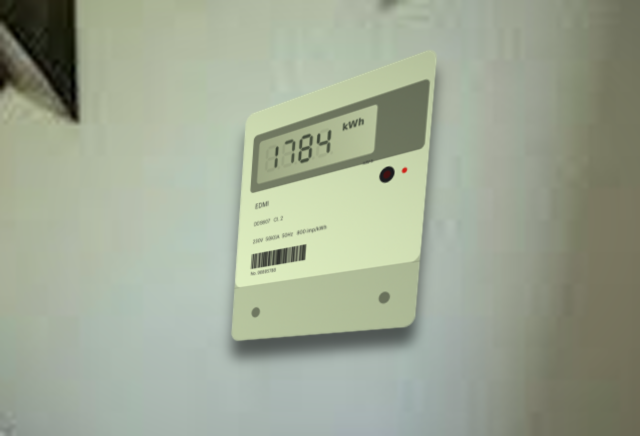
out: 1784 kWh
